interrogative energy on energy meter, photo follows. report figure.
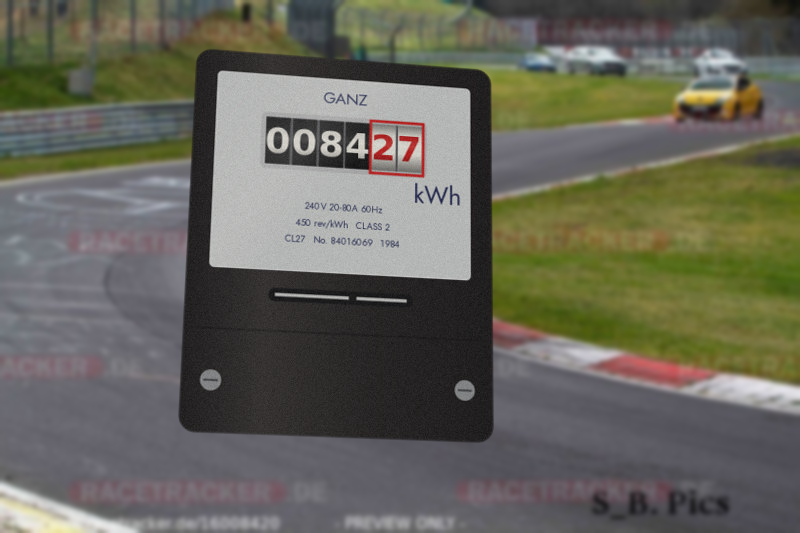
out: 84.27 kWh
